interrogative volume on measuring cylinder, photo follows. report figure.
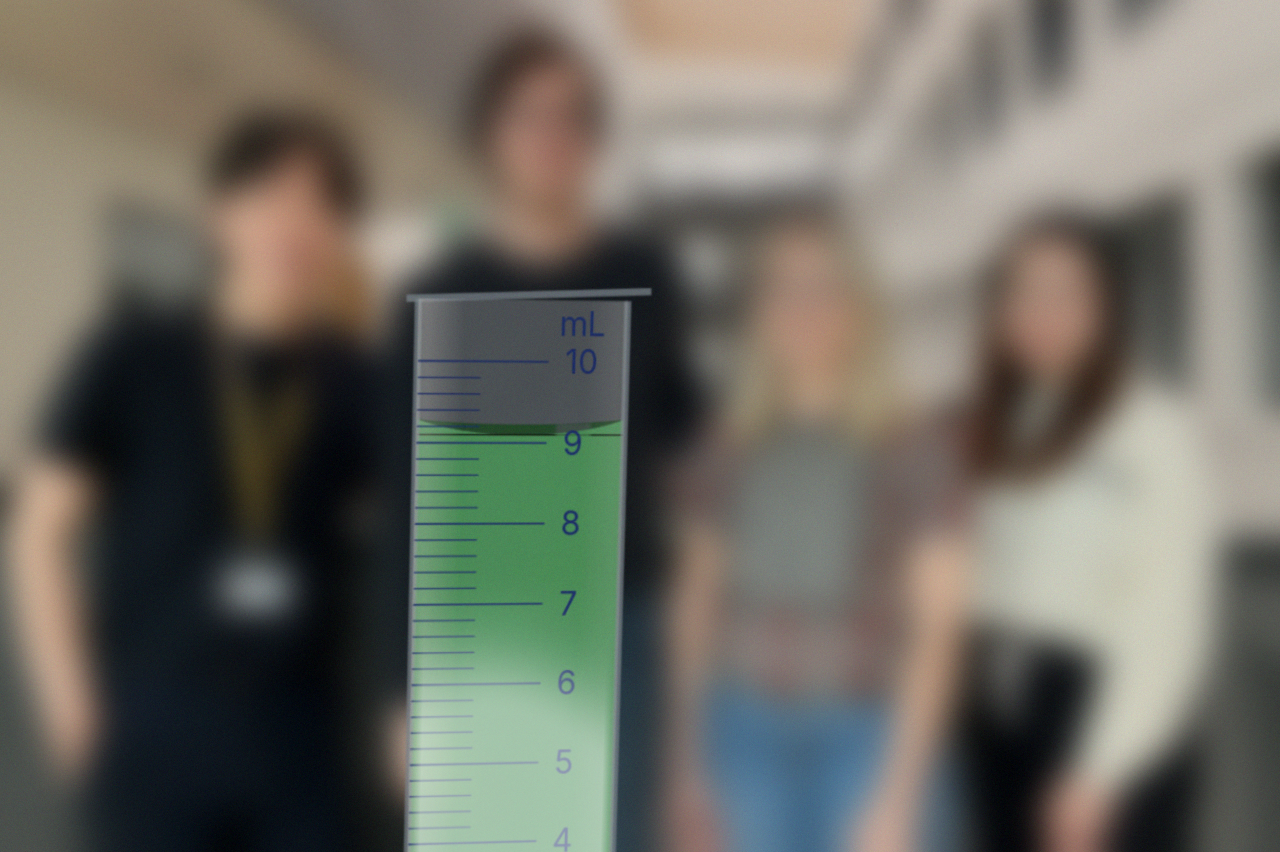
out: 9.1 mL
